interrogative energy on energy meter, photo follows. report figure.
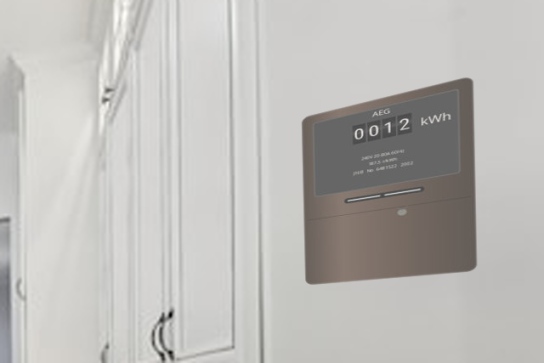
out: 12 kWh
